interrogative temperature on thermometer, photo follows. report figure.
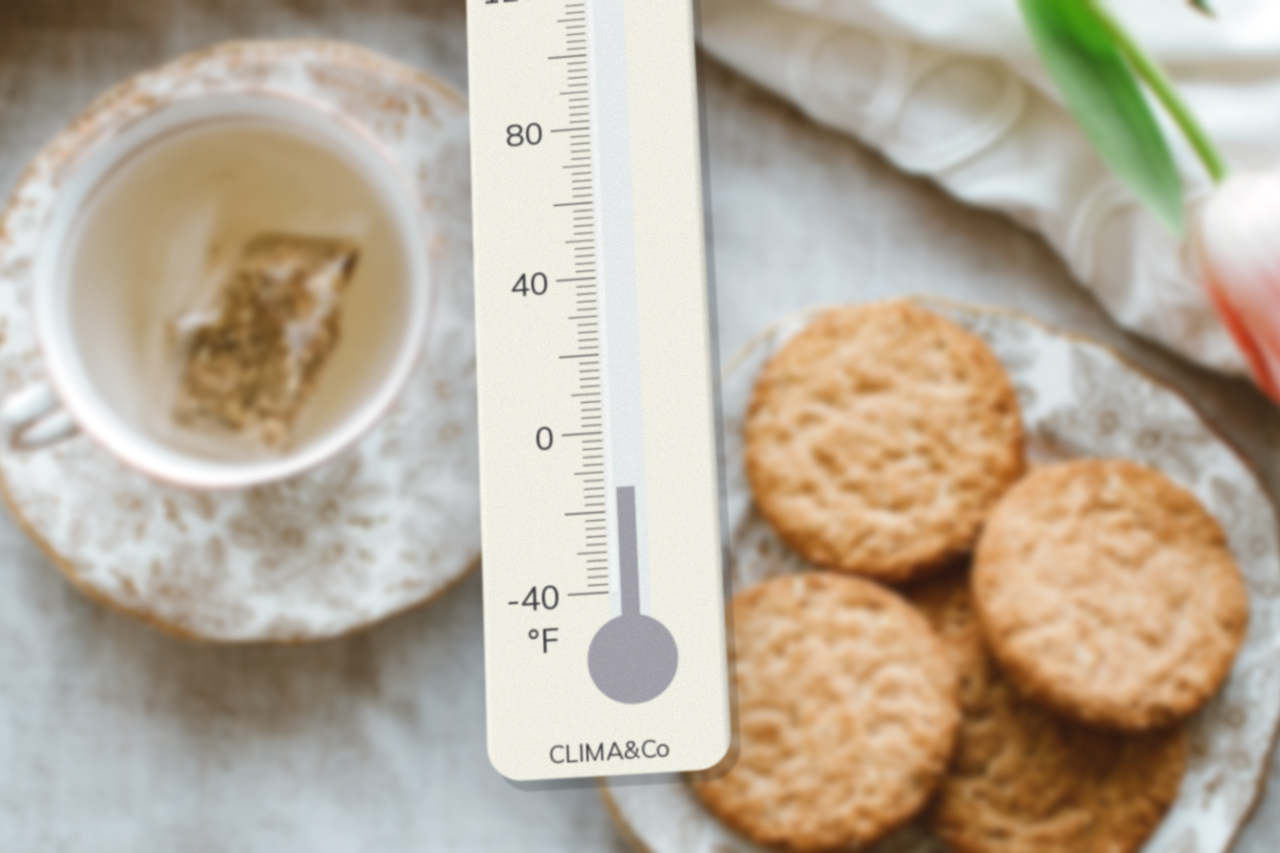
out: -14 °F
